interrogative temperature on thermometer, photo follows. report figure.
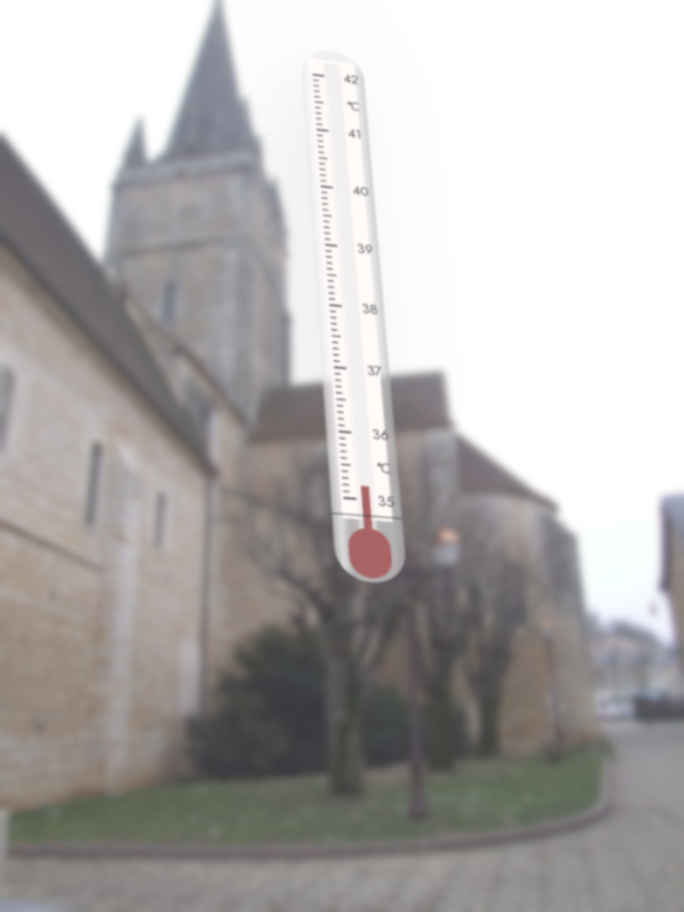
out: 35.2 °C
